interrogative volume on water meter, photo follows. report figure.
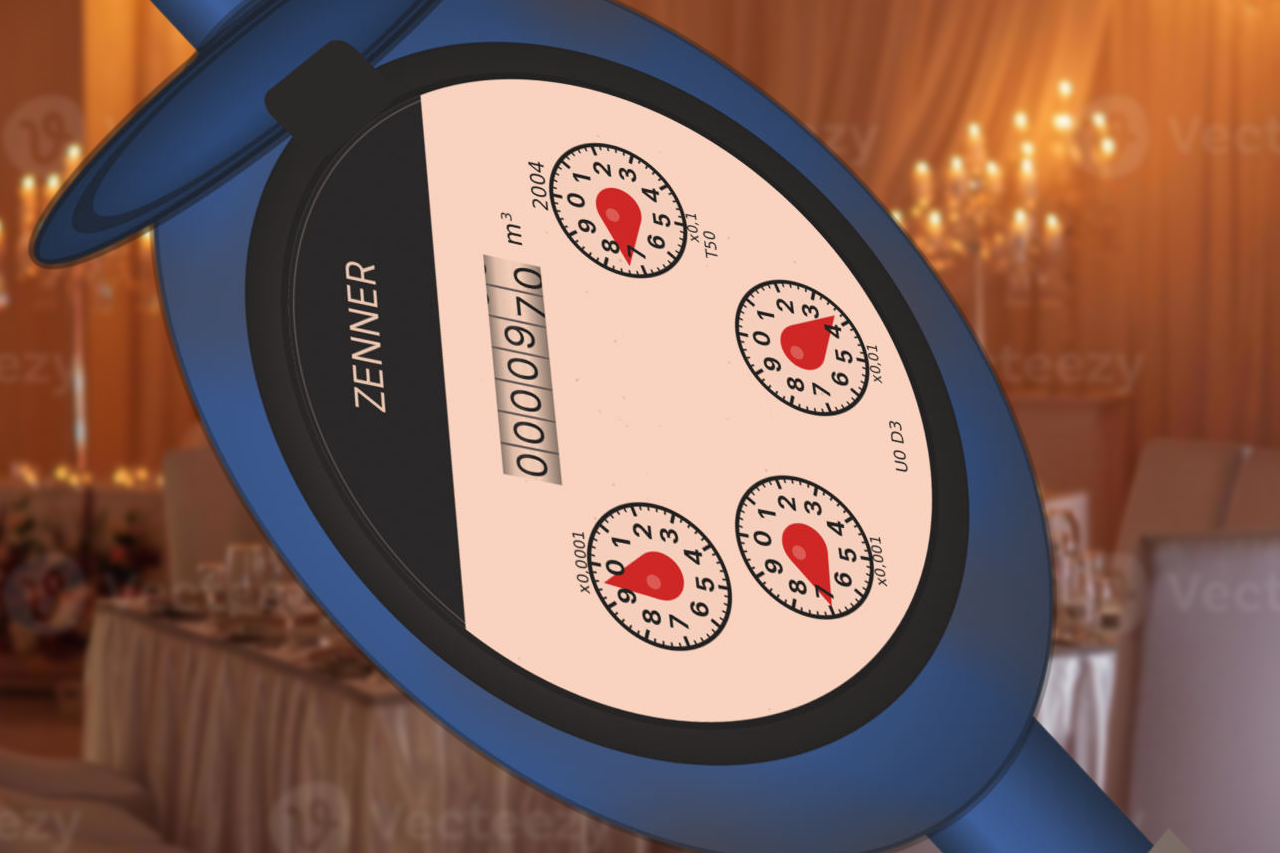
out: 969.7369 m³
